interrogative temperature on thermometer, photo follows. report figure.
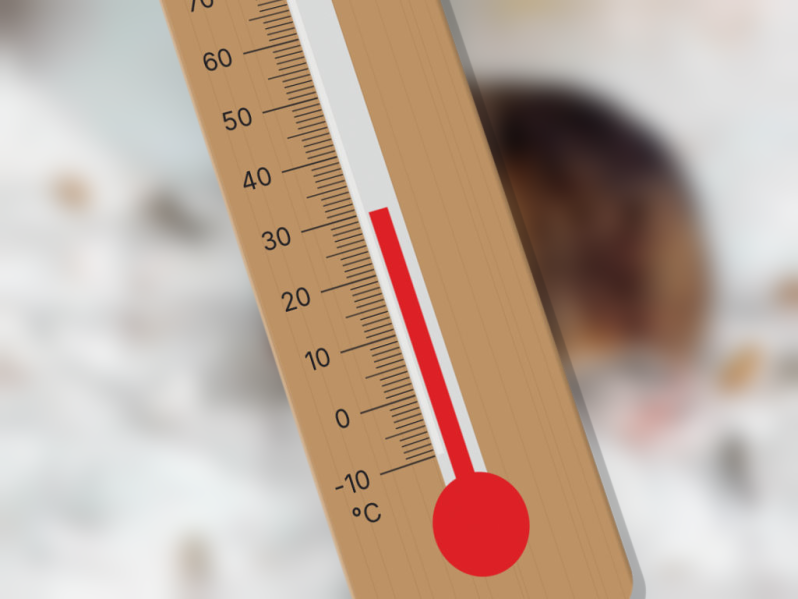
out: 30 °C
